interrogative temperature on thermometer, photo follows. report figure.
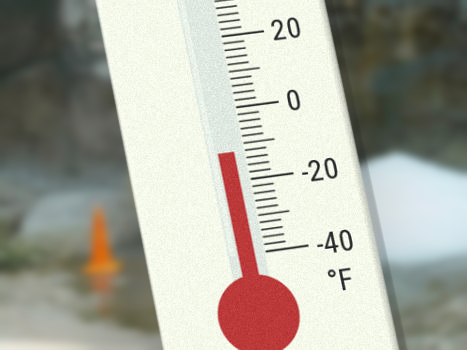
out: -12 °F
